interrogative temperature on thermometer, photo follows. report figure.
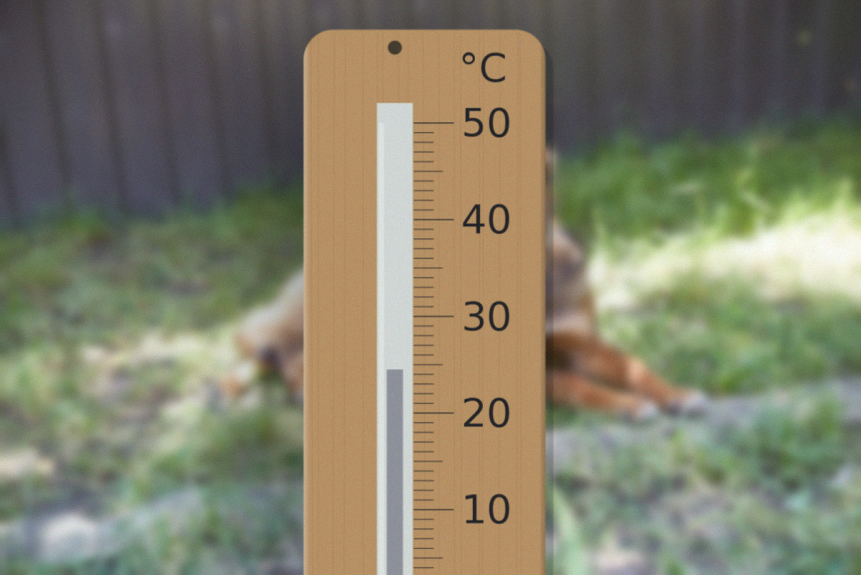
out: 24.5 °C
